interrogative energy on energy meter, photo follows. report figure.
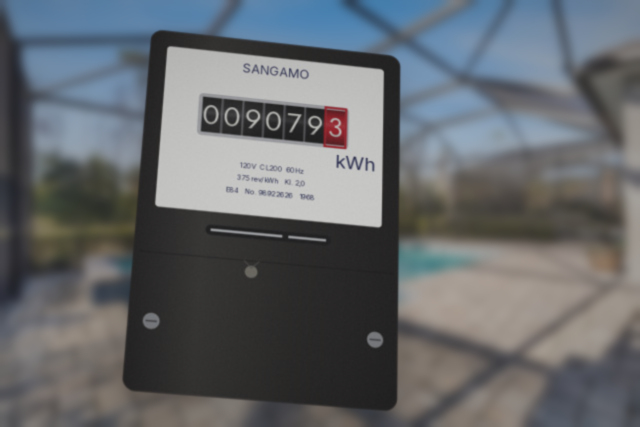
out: 9079.3 kWh
